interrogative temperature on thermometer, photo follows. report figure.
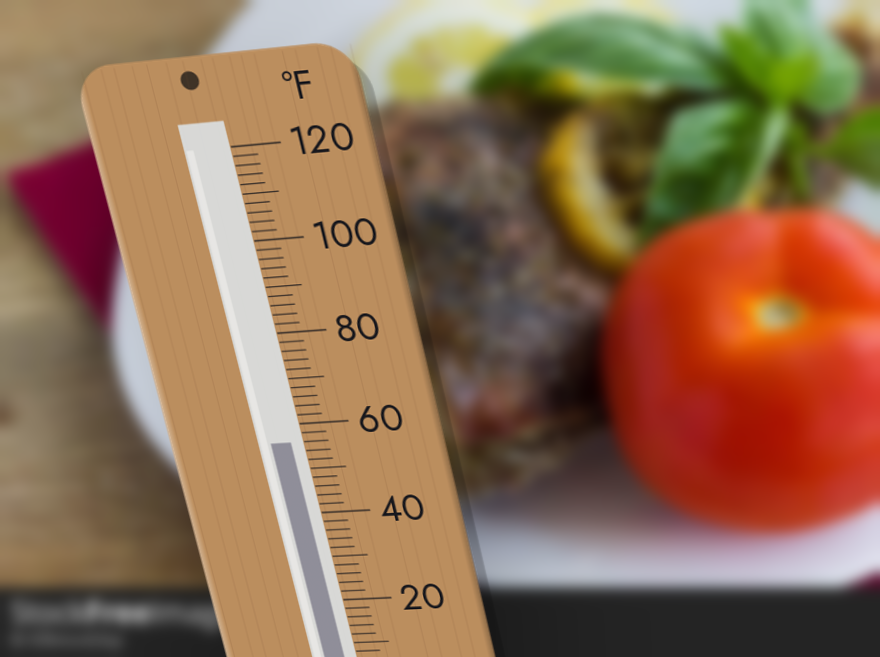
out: 56 °F
